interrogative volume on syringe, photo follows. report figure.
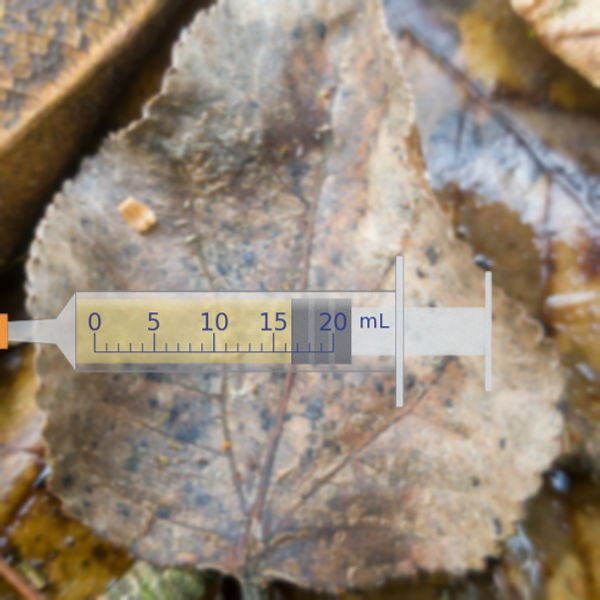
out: 16.5 mL
